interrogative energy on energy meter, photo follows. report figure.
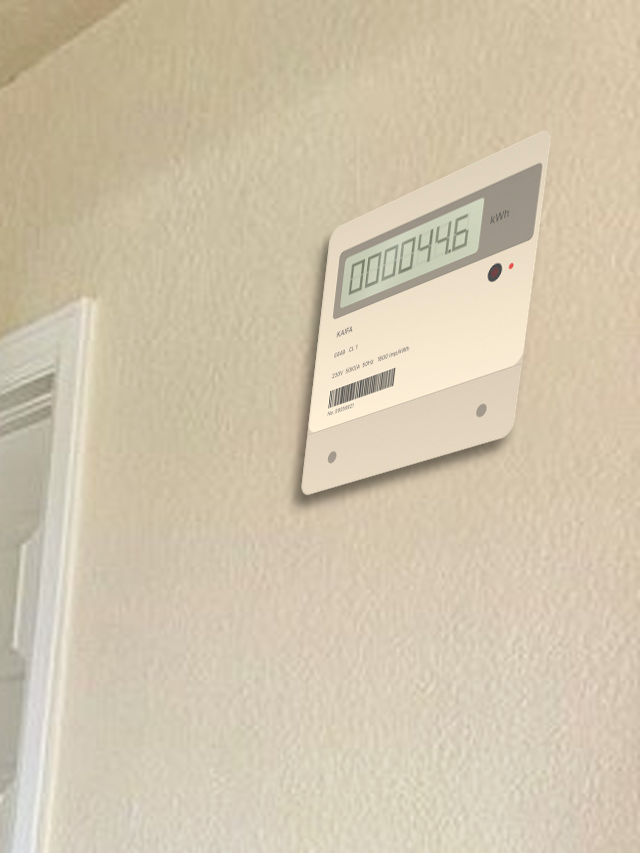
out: 44.6 kWh
